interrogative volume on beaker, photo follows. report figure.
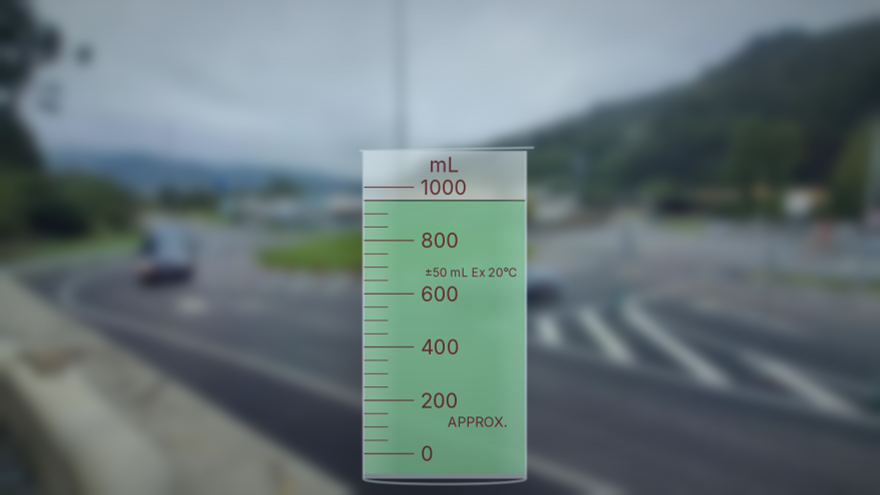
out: 950 mL
